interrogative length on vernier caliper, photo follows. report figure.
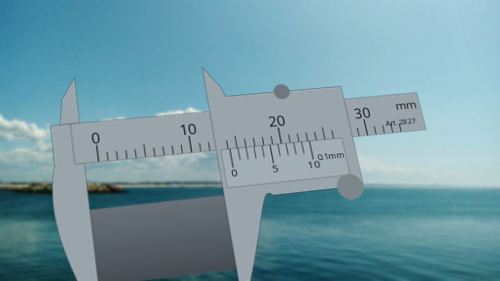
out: 14.2 mm
